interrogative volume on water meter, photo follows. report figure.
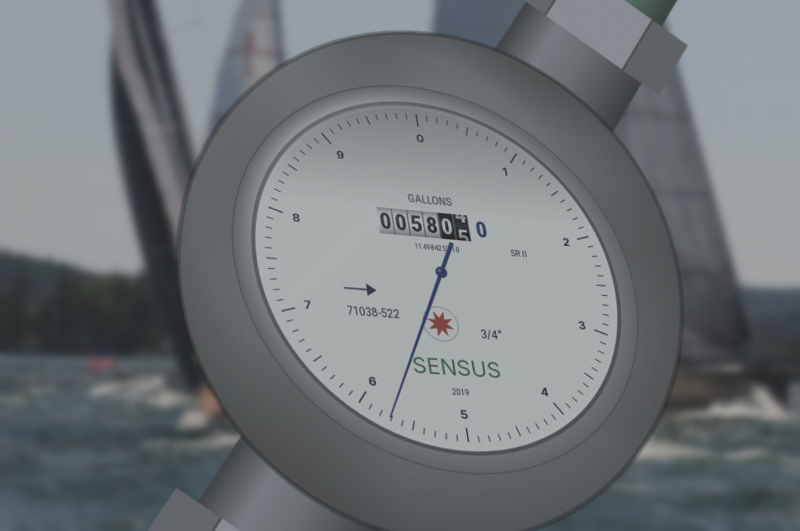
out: 58045.7 gal
